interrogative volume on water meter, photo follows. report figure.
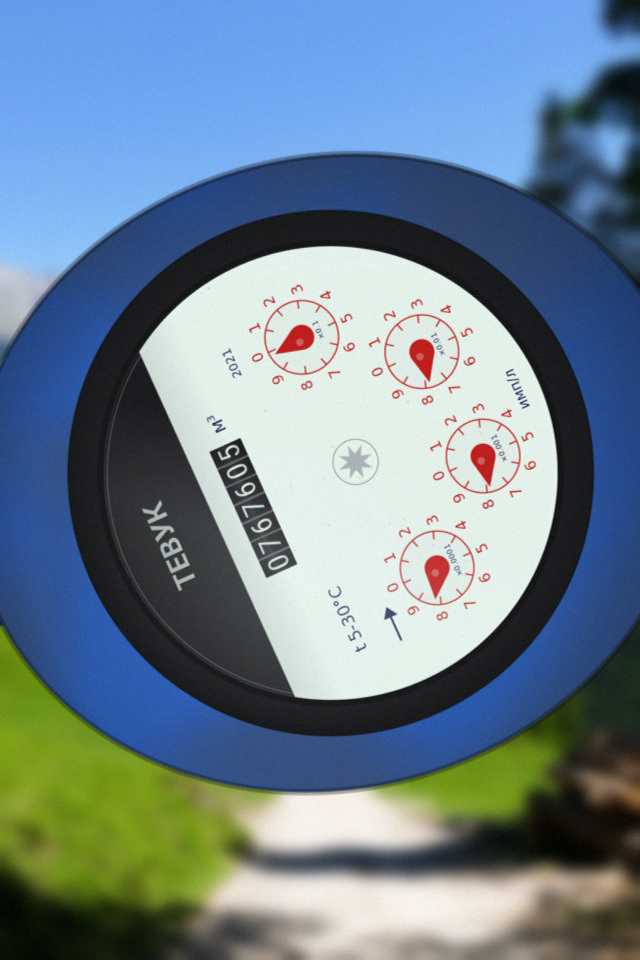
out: 767604.9778 m³
